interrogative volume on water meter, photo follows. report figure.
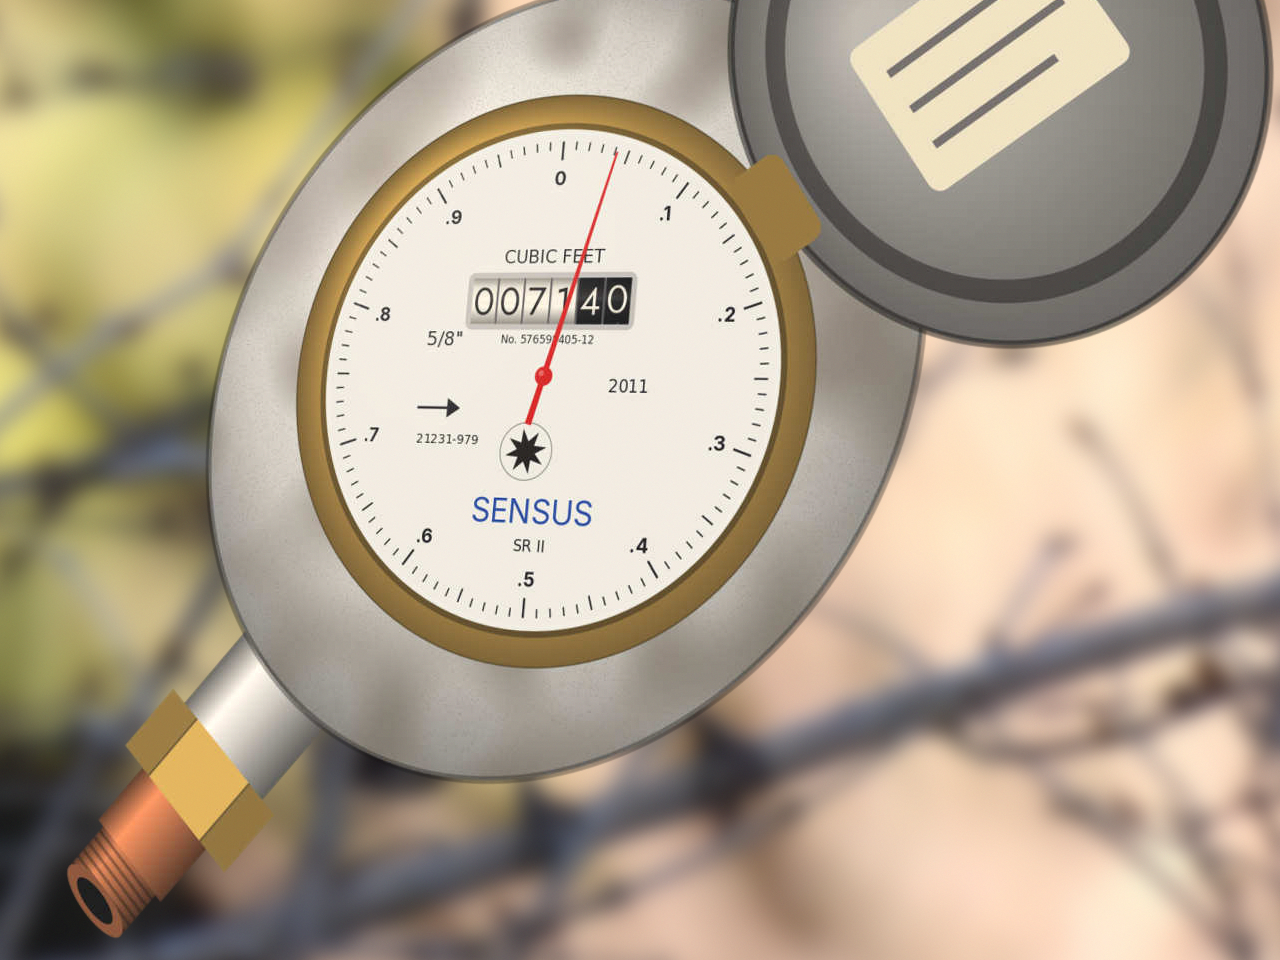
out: 7140.04 ft³
